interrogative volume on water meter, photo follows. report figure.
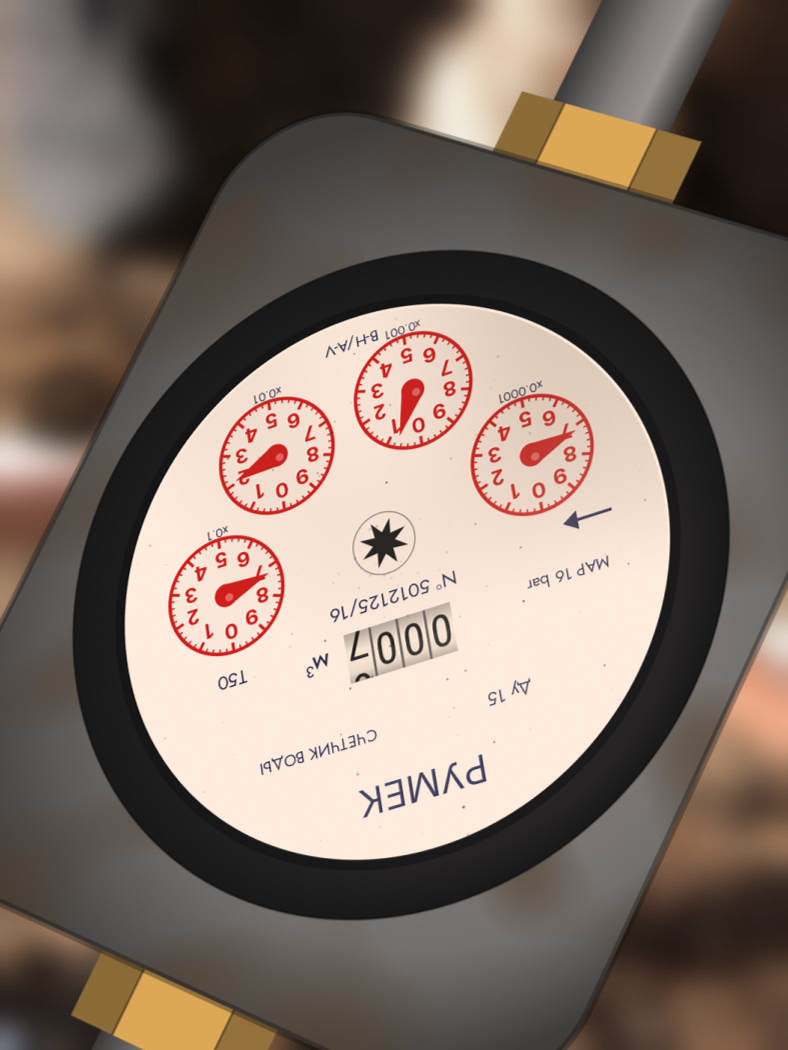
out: 6.7207 m³
